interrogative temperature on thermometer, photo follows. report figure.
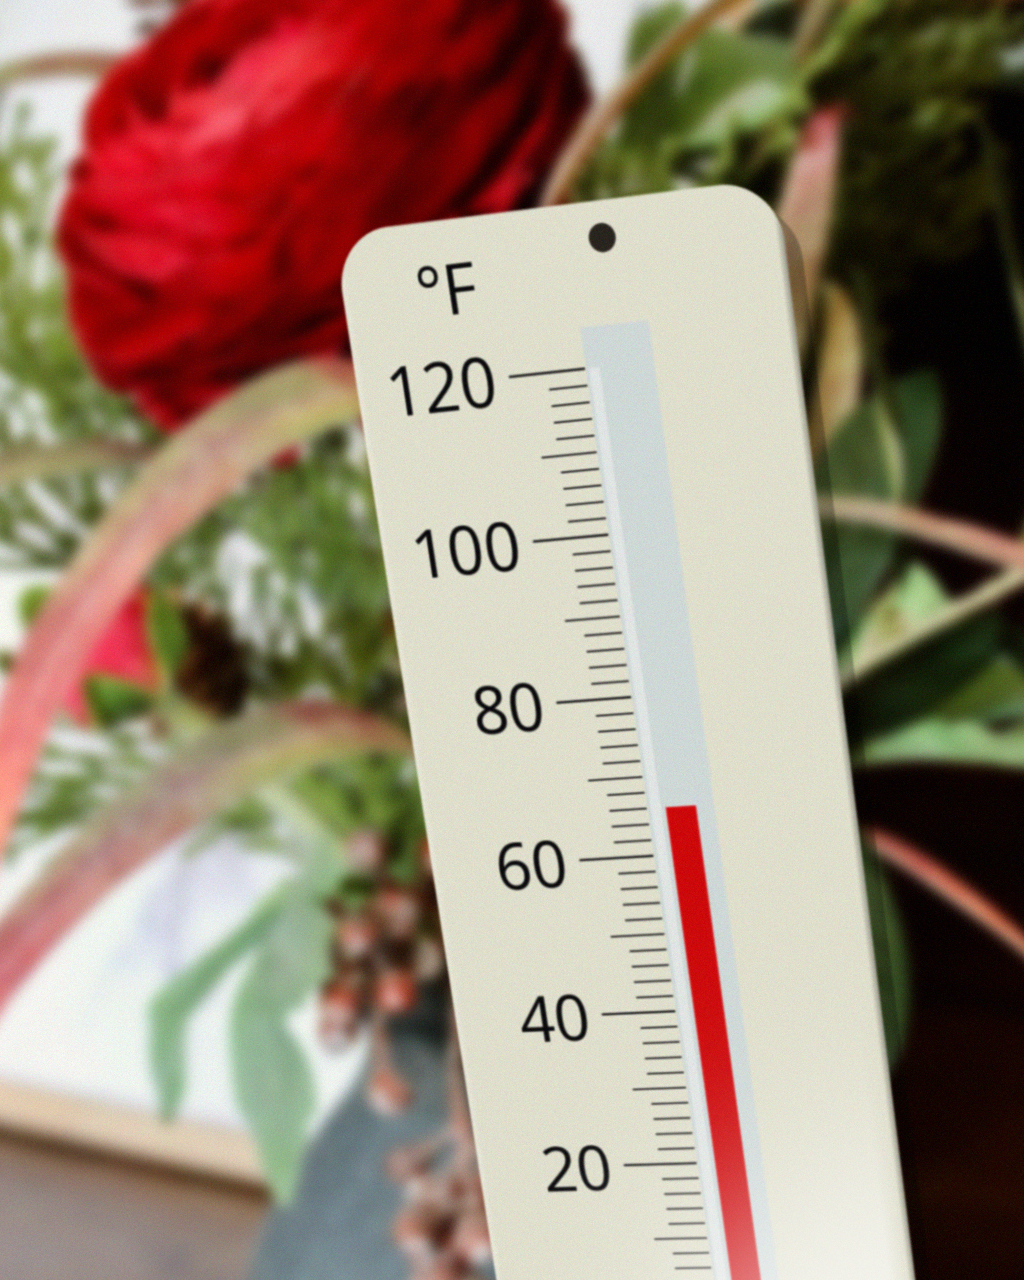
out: 66 °F
